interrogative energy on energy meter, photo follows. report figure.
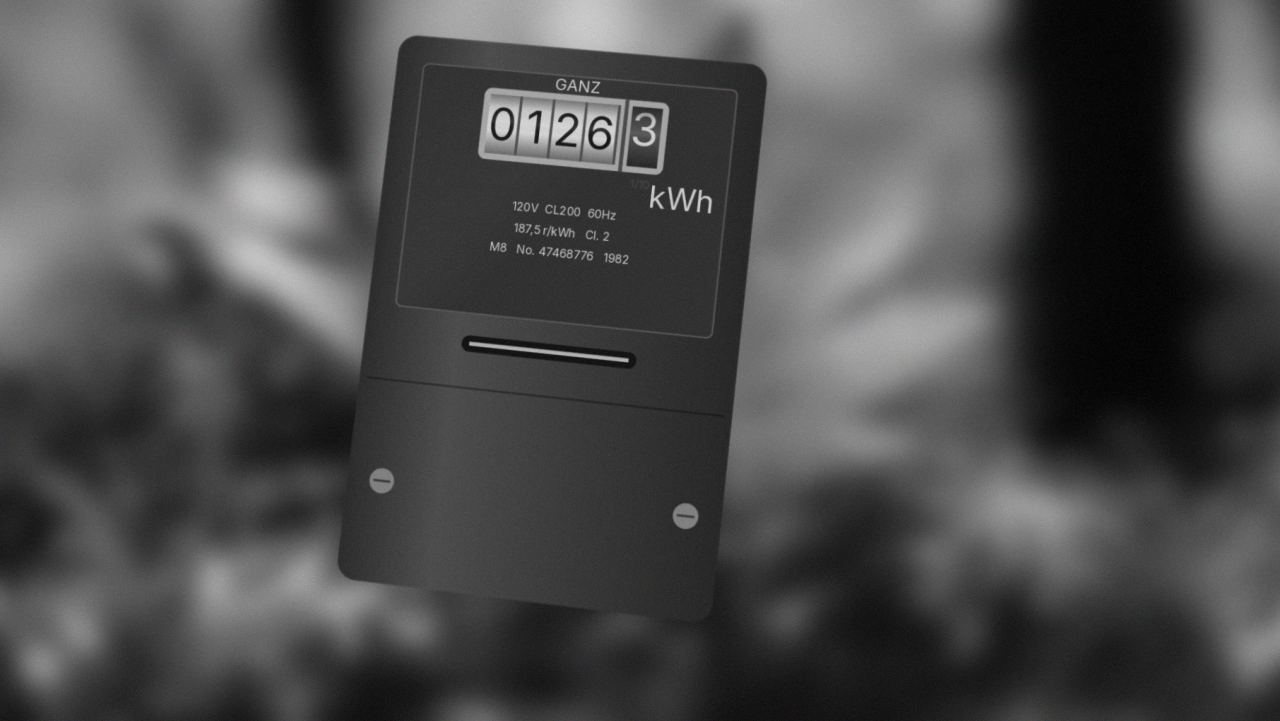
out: 126.3 kWh
